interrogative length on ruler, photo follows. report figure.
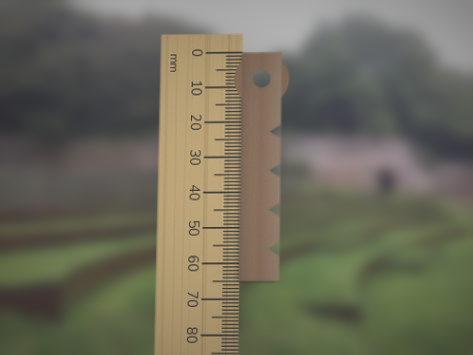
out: 65 mm
